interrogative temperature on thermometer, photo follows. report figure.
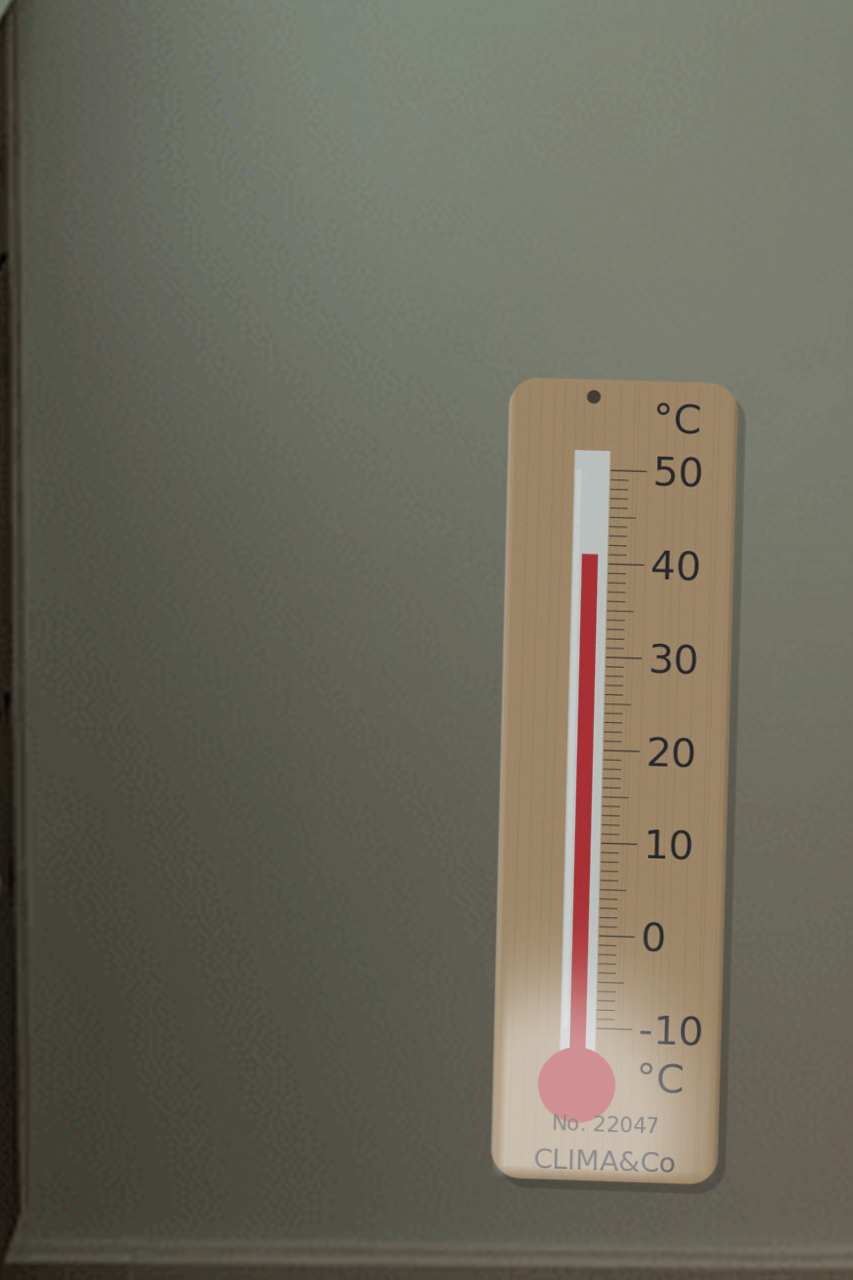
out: 41 °C
